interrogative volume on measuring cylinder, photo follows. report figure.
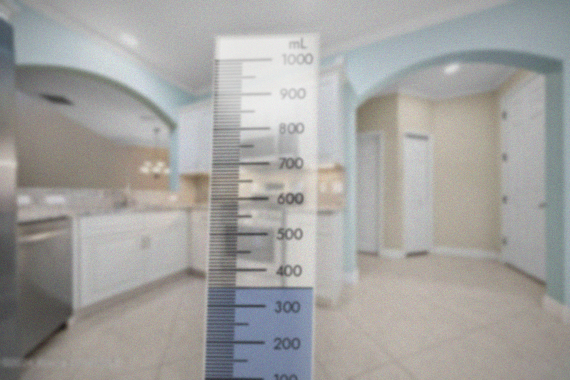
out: 350 mL
